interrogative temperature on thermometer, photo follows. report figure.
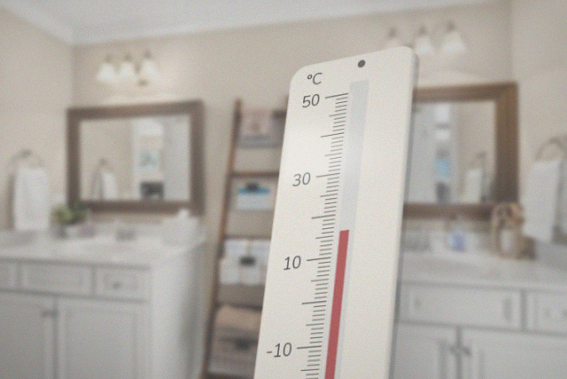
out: 16 °C
